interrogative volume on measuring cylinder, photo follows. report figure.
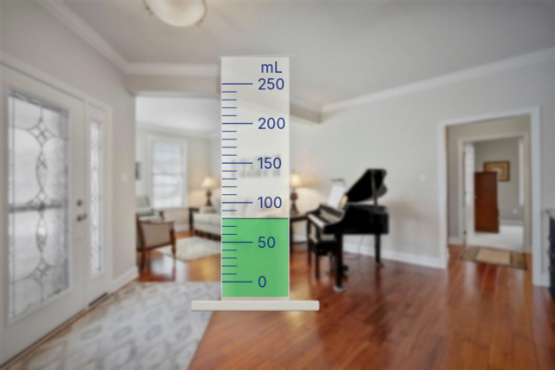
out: 80 mL
